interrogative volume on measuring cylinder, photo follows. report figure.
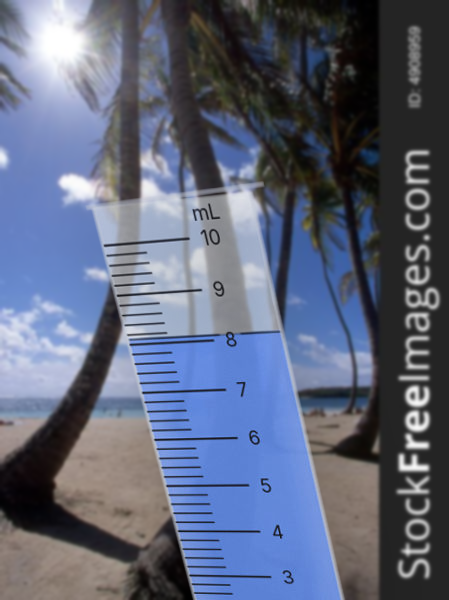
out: 8.1 mL
